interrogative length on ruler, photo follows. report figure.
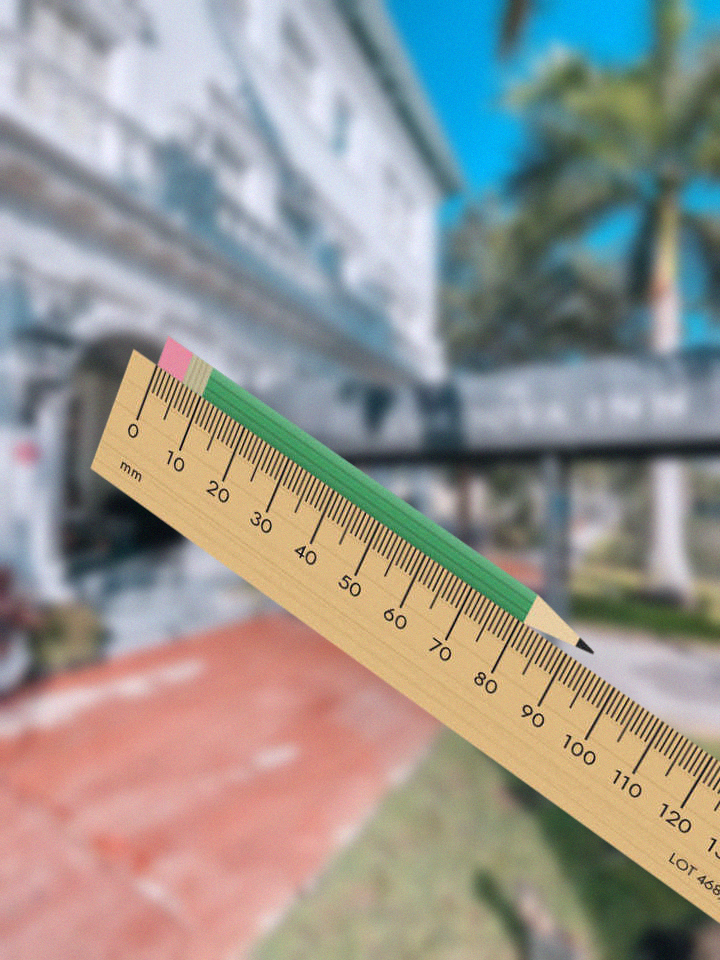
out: 94 mm
